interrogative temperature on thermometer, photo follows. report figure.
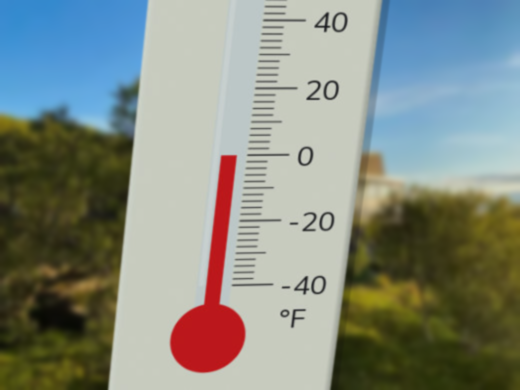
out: 0 °F
